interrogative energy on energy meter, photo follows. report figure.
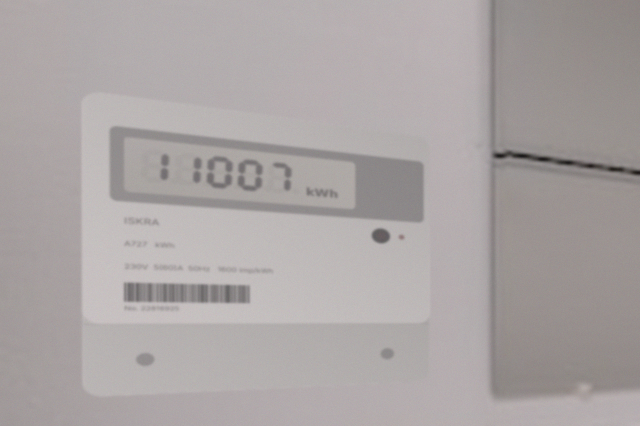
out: 11007 kWh
